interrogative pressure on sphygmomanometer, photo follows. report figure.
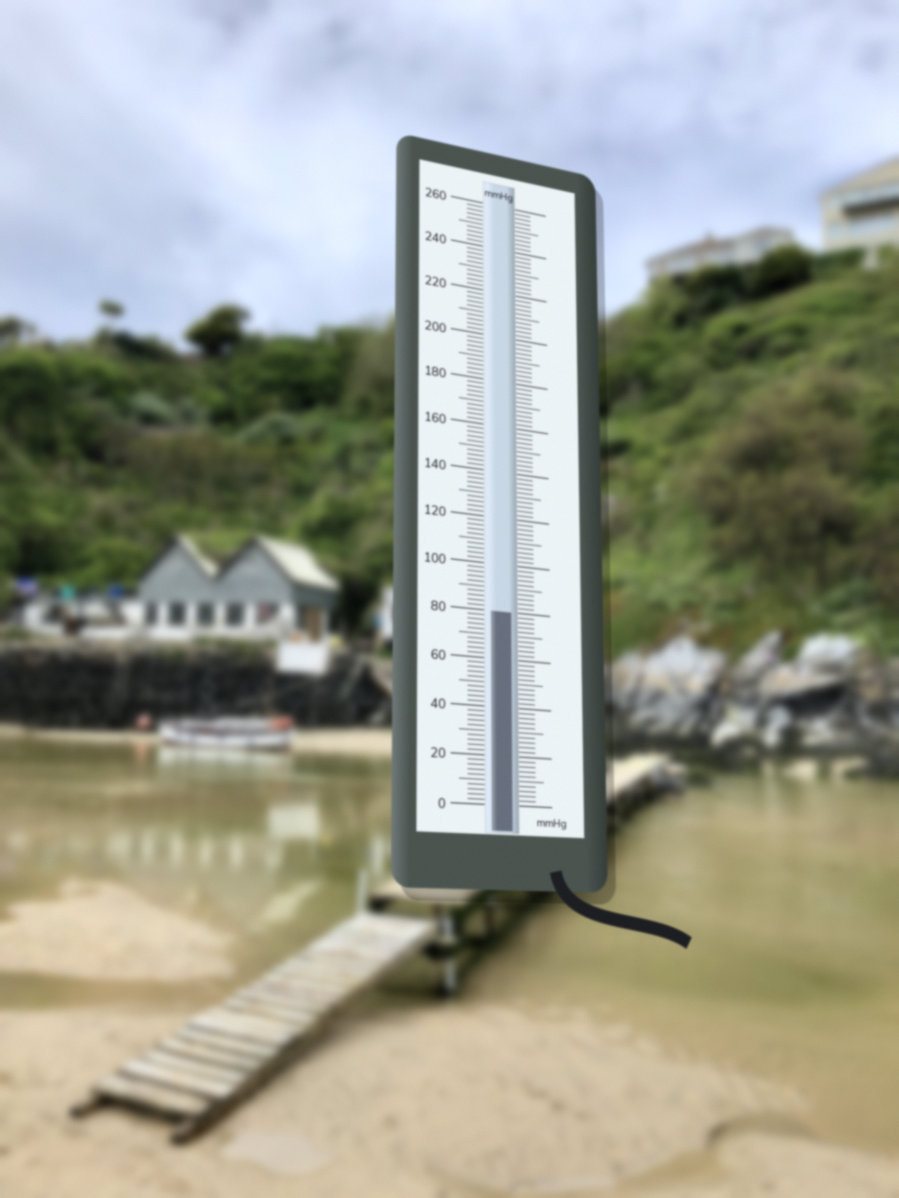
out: 80 mmHg
